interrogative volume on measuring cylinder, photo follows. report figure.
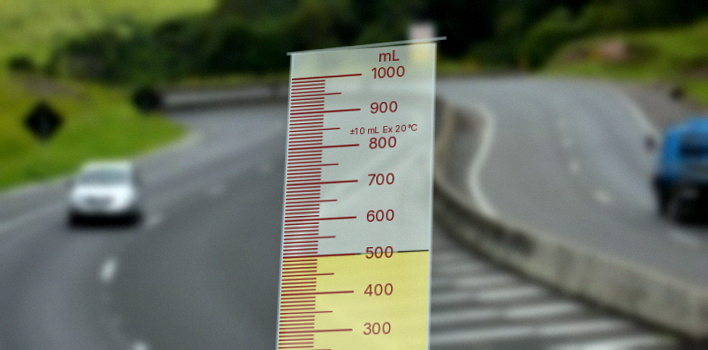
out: 500 mL
